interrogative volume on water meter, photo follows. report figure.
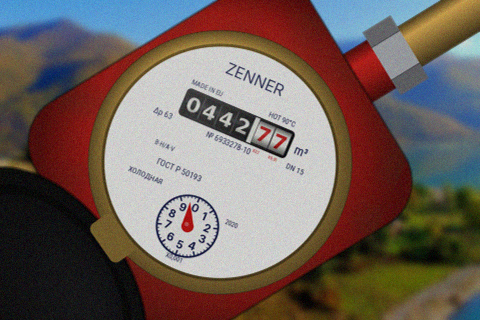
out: 442.769 m³
